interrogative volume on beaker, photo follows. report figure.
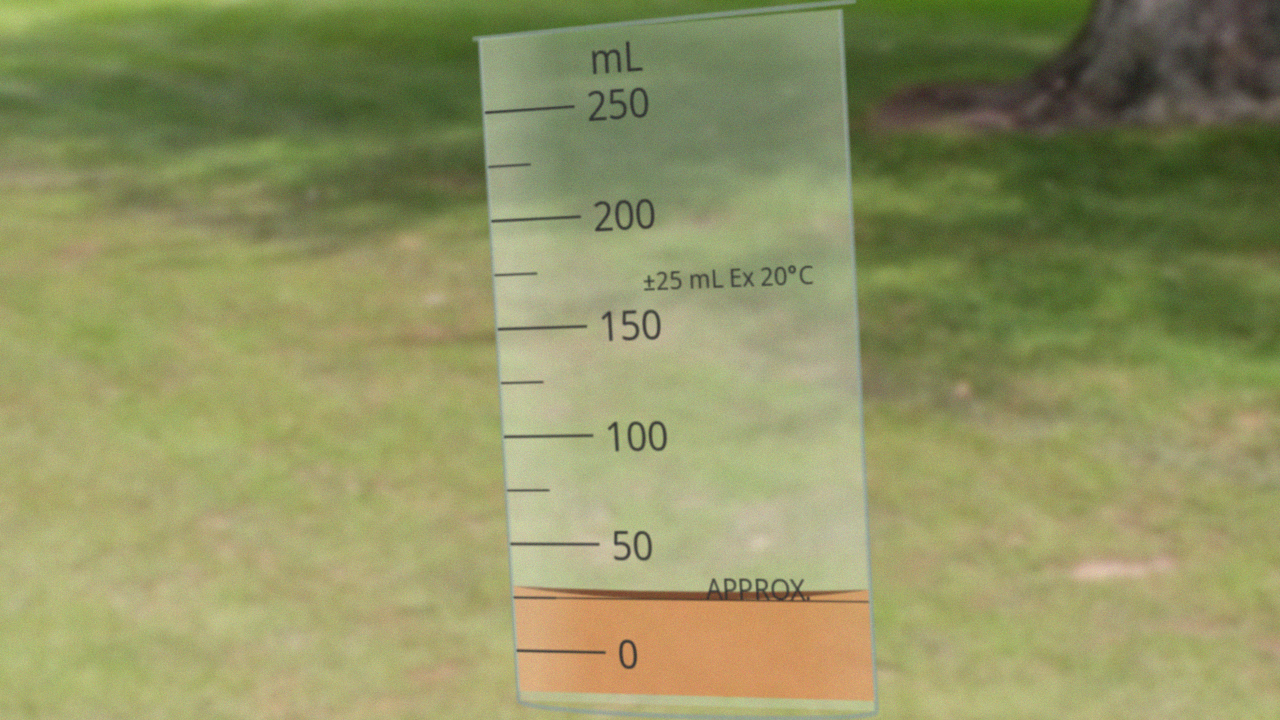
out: 25 mL
